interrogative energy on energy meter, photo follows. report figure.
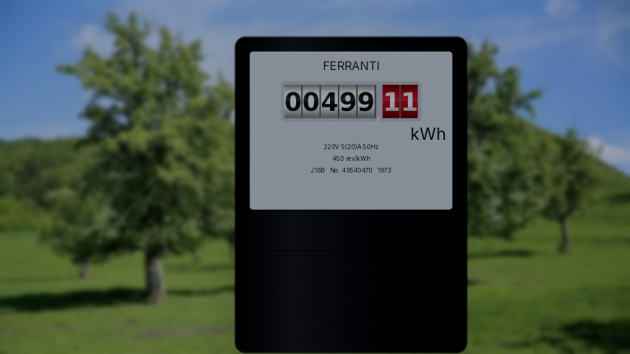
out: 499.11 kWh
